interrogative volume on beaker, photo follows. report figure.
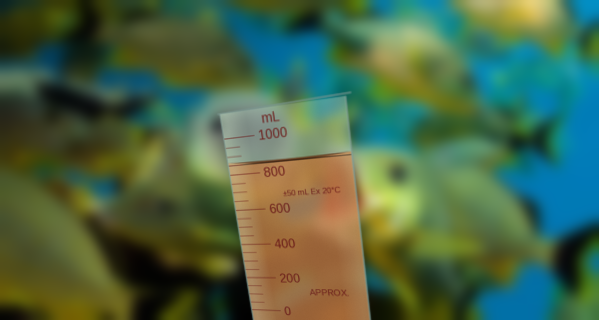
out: 850 mL
